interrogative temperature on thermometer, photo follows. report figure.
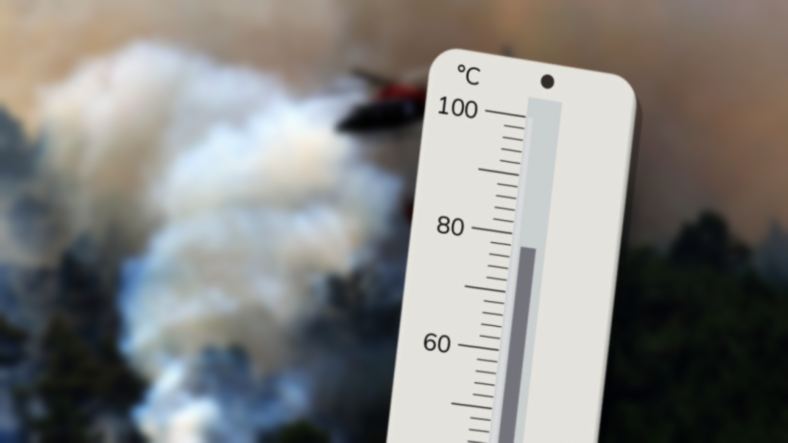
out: 78 °C
